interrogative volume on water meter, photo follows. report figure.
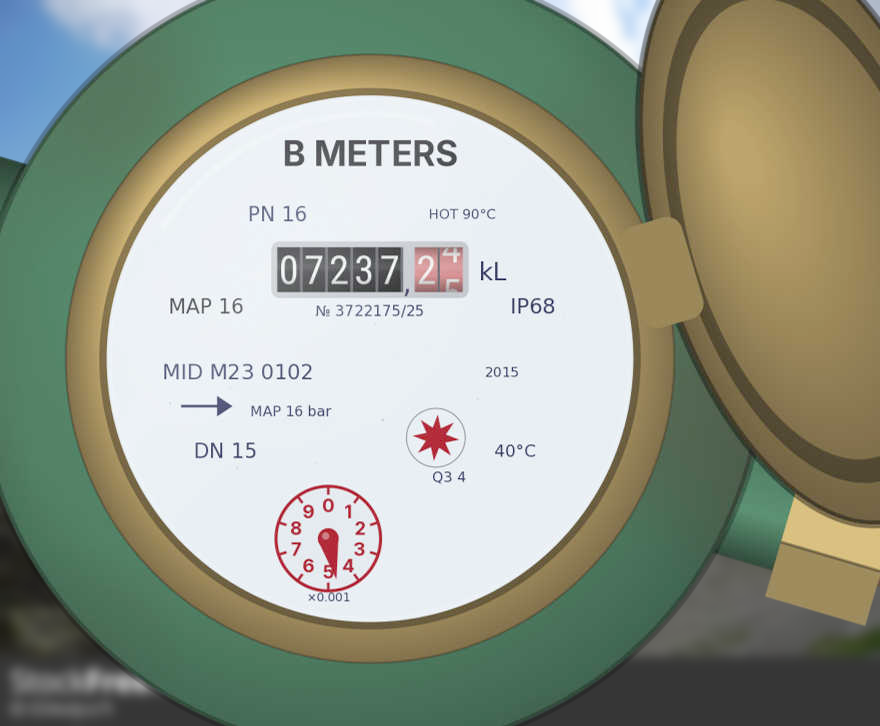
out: 7237.244 kL
